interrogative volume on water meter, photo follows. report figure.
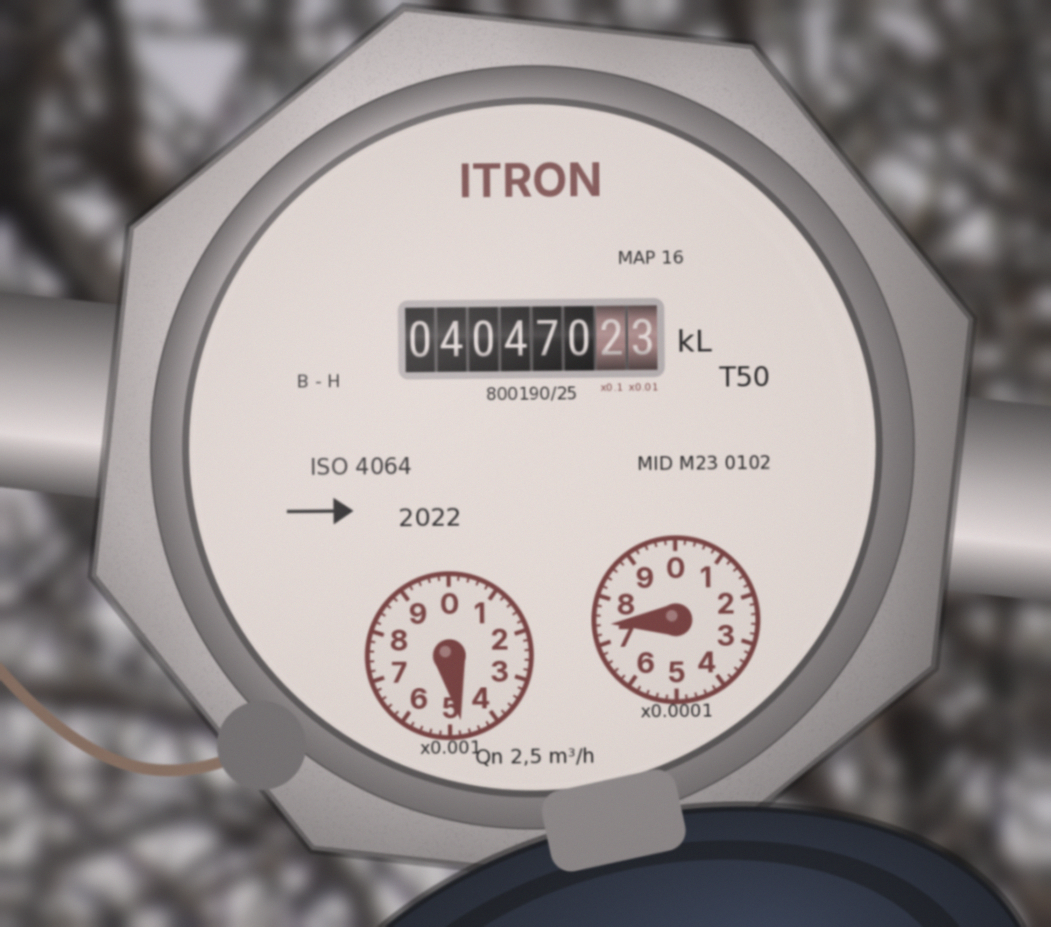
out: 40470.2347 kL
